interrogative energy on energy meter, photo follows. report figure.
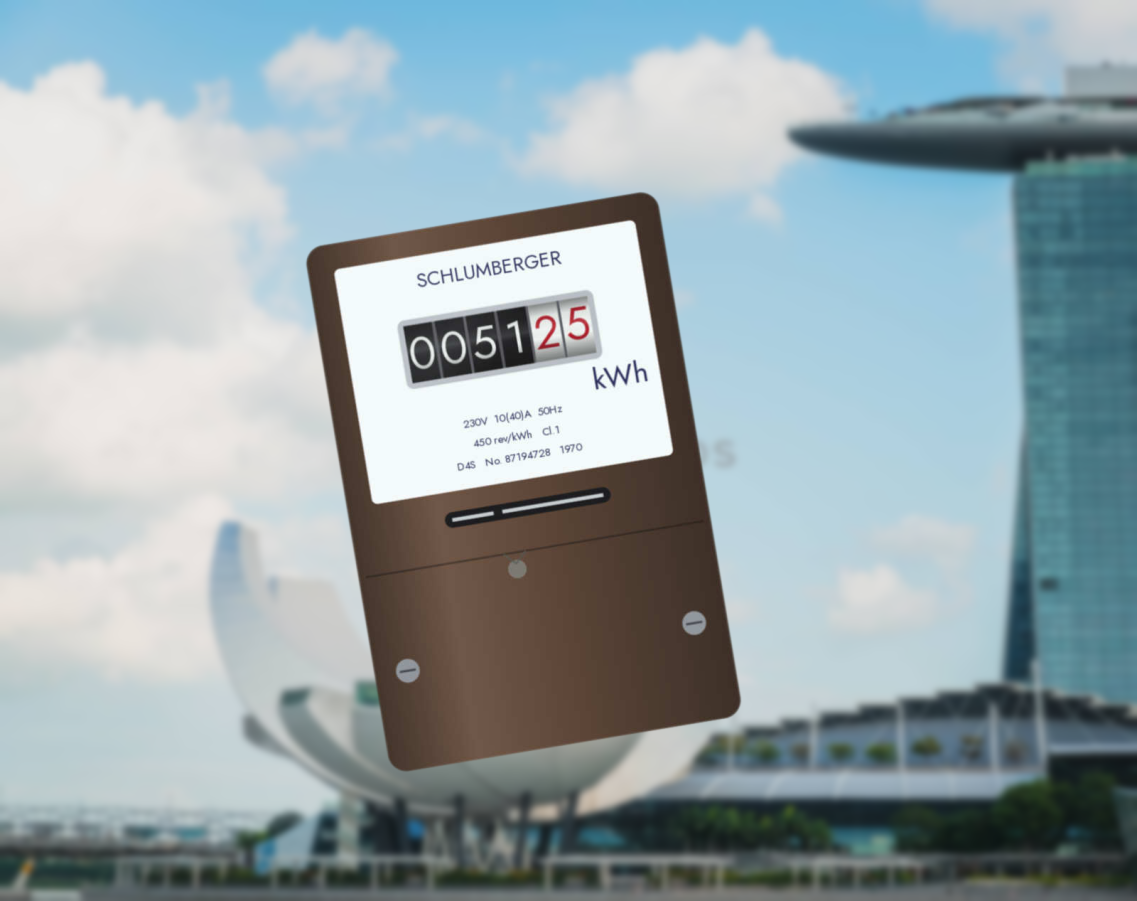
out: 51.25 kWh
